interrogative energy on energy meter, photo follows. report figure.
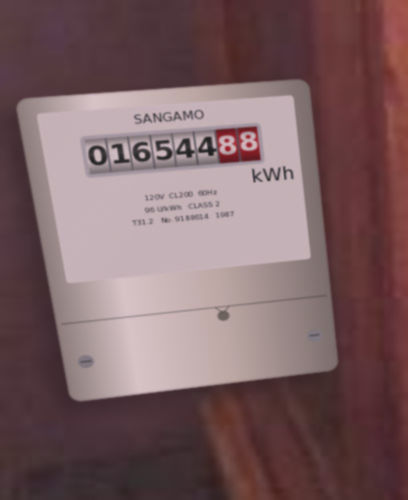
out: 16544.88 kWh
